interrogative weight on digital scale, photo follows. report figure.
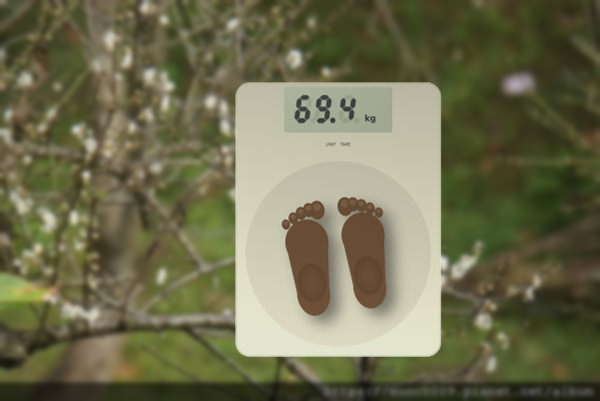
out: 69.4 kg
